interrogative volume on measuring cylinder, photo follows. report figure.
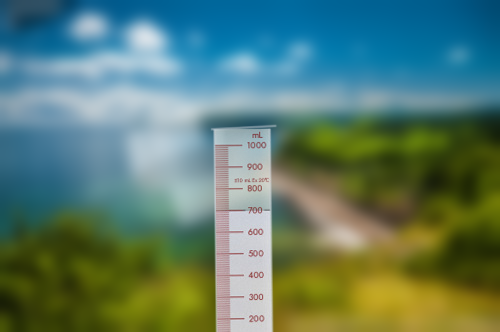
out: 700 mL
